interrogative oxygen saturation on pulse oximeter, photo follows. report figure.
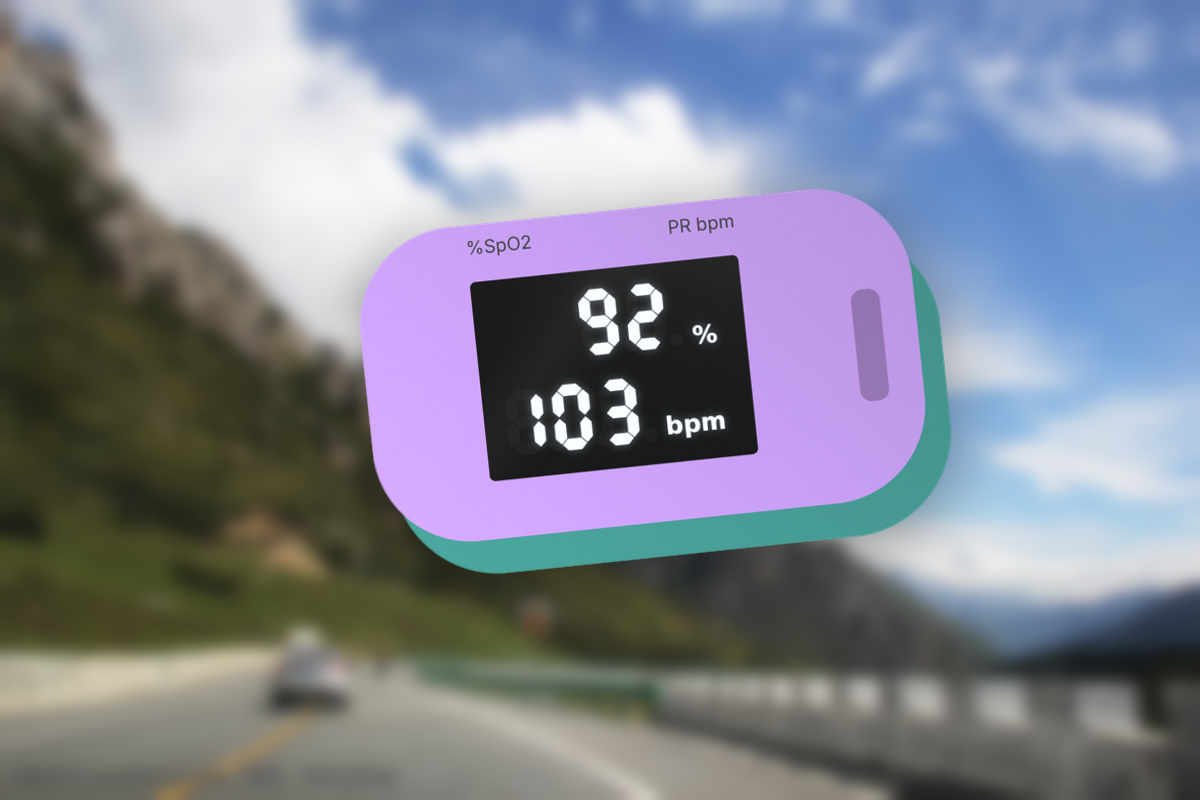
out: 92 %
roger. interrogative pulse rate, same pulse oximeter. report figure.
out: 103 bpm
